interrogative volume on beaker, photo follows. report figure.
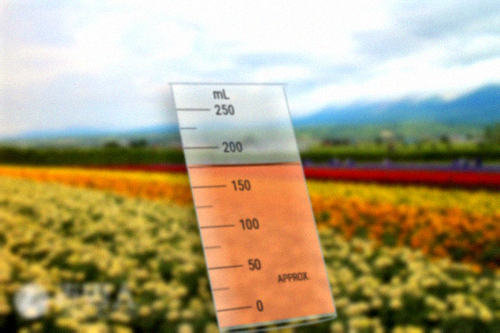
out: 175 mL
